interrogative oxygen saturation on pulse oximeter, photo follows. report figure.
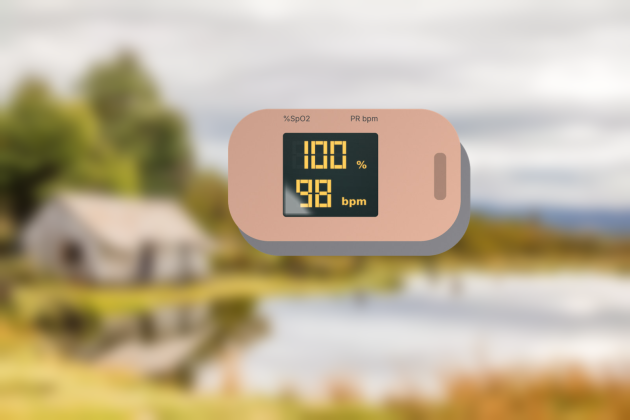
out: 100 %
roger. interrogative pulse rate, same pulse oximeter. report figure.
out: 98 bpm
